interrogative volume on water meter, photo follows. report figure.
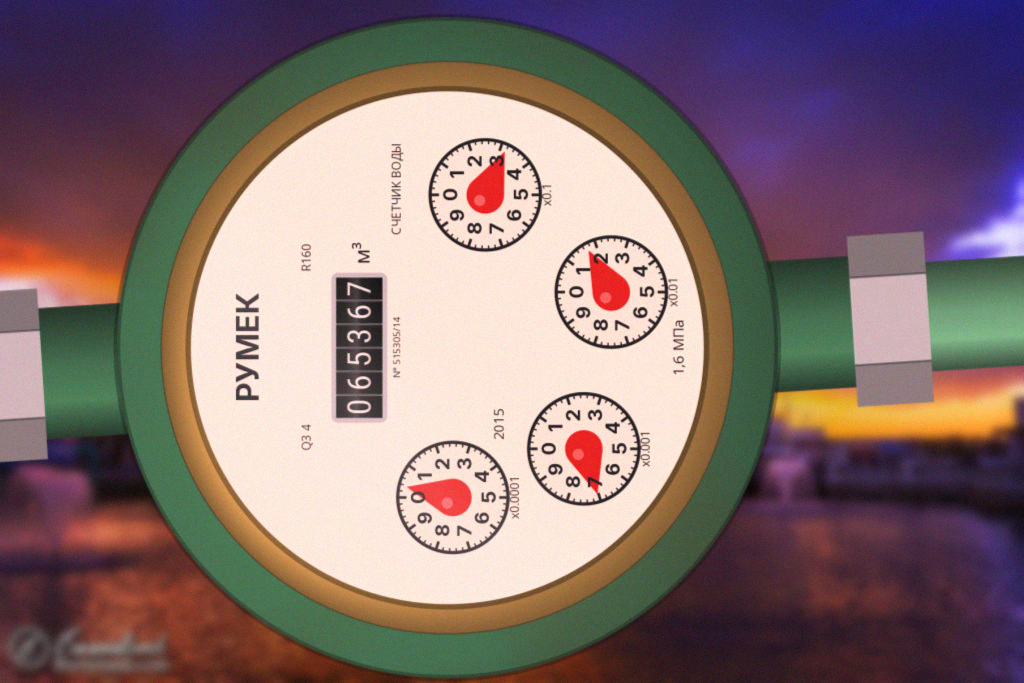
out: 65367.3170 m³
